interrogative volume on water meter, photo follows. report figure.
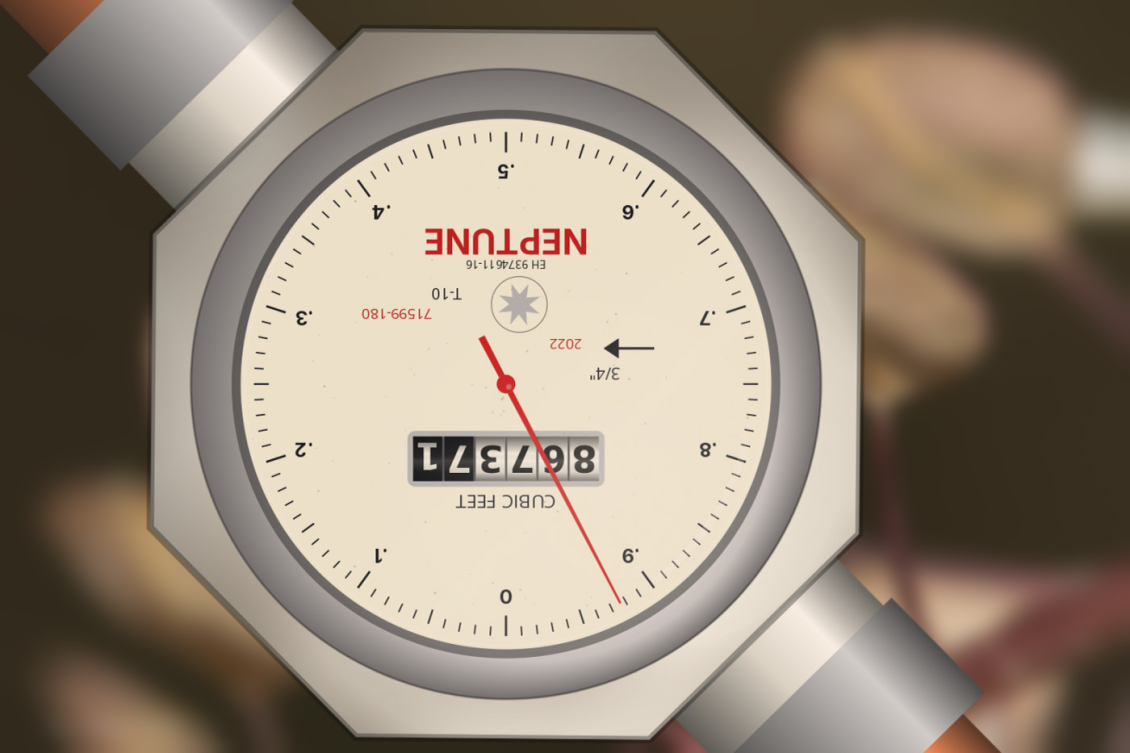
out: 867370.92 ft³
